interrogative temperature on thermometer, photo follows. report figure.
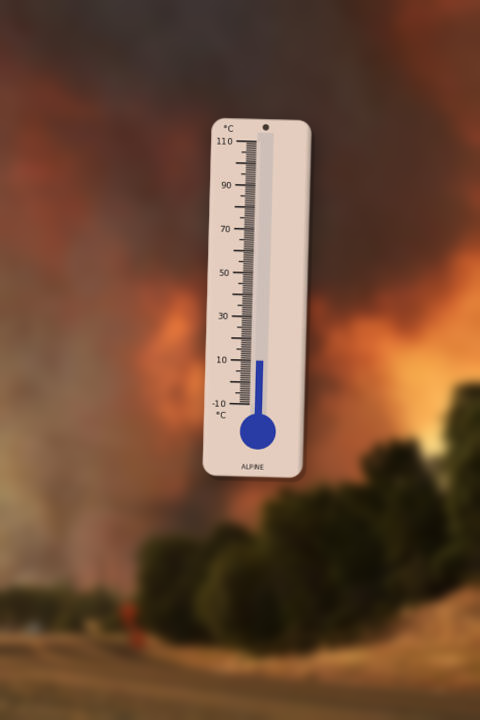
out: 10 °C
